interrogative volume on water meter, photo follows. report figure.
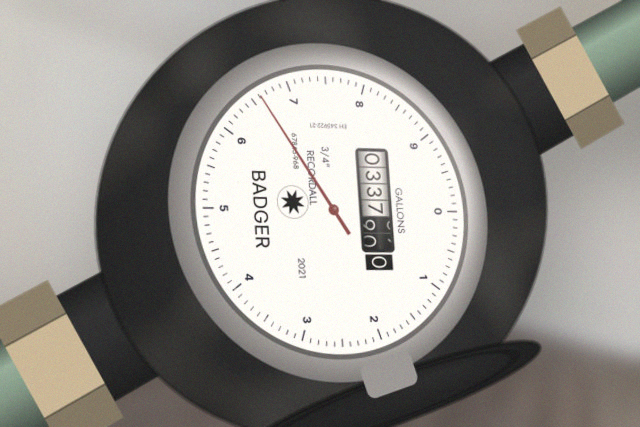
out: 337896.6 gal
